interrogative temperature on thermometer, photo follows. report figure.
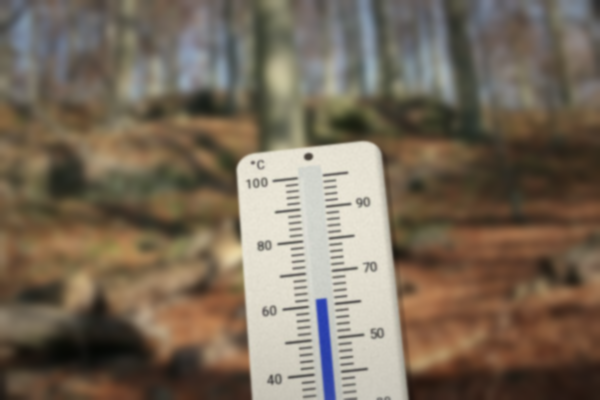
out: 62 °C
